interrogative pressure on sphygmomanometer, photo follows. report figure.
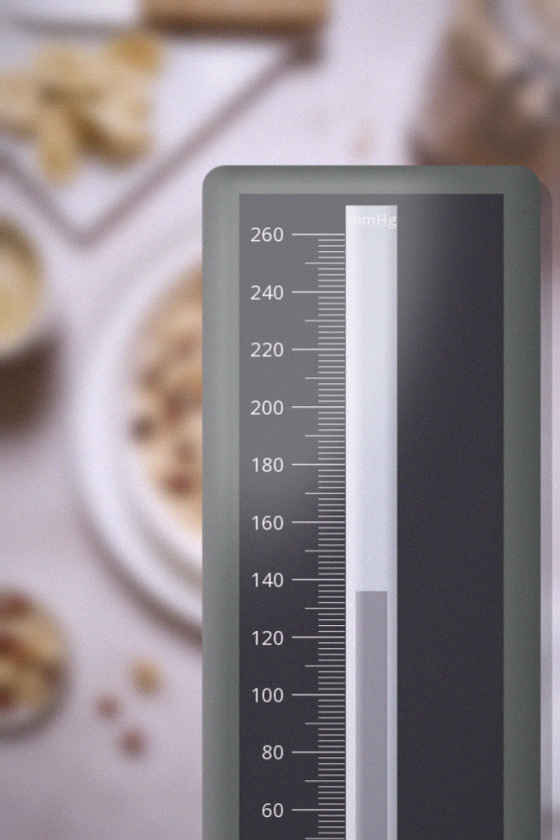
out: 136 mmHg
